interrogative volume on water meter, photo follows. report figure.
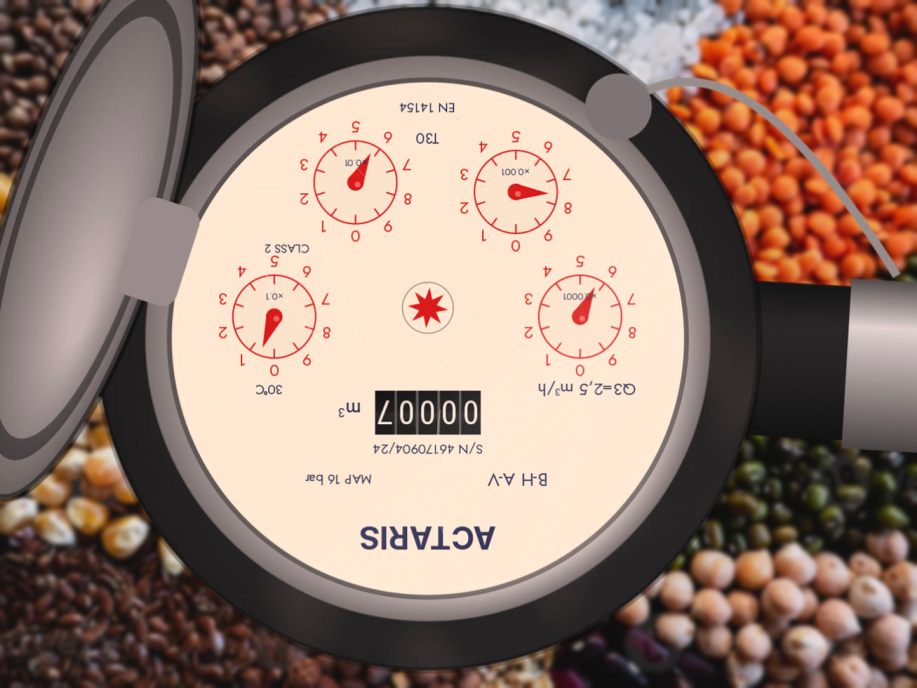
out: 7.0575 m³
